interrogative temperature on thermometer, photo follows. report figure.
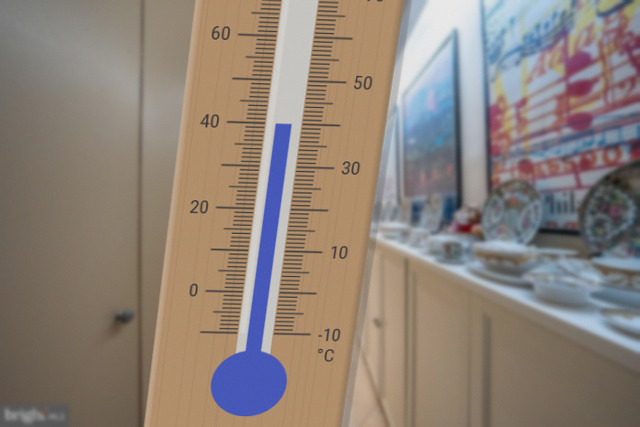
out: 40 °C
